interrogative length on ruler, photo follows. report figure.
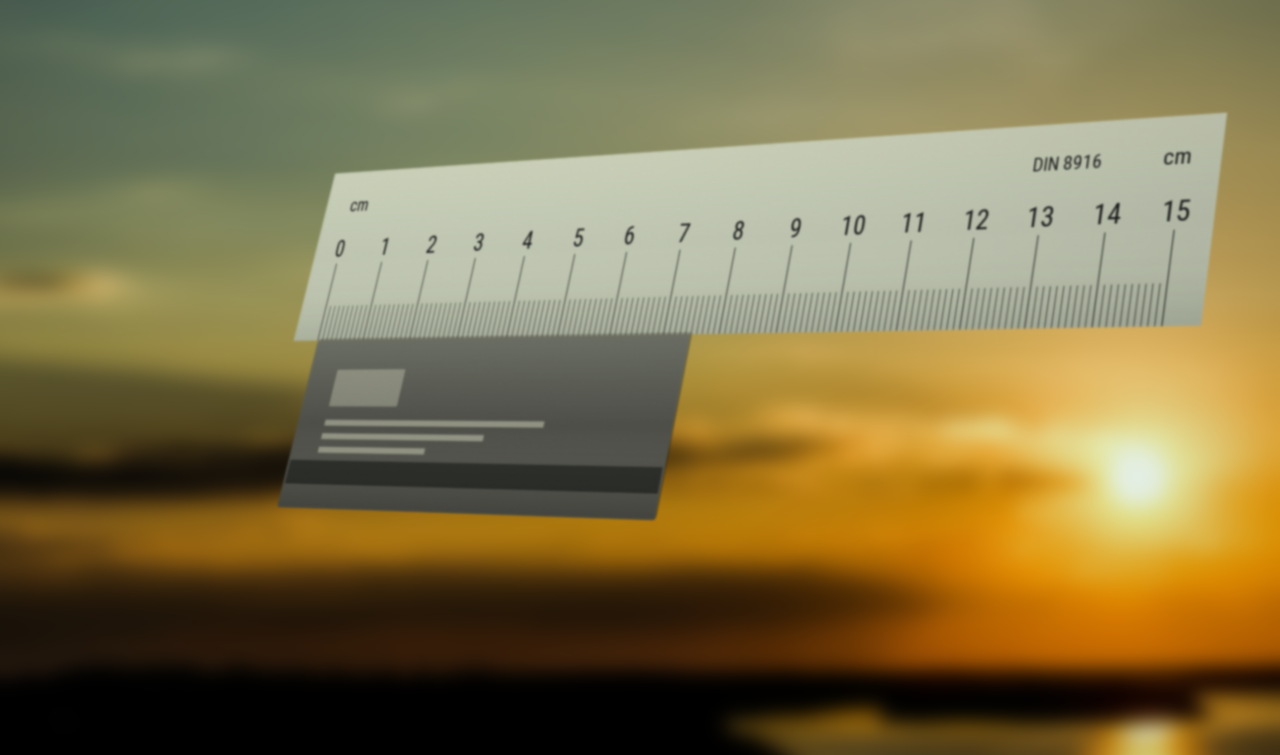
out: 7.5 cm
